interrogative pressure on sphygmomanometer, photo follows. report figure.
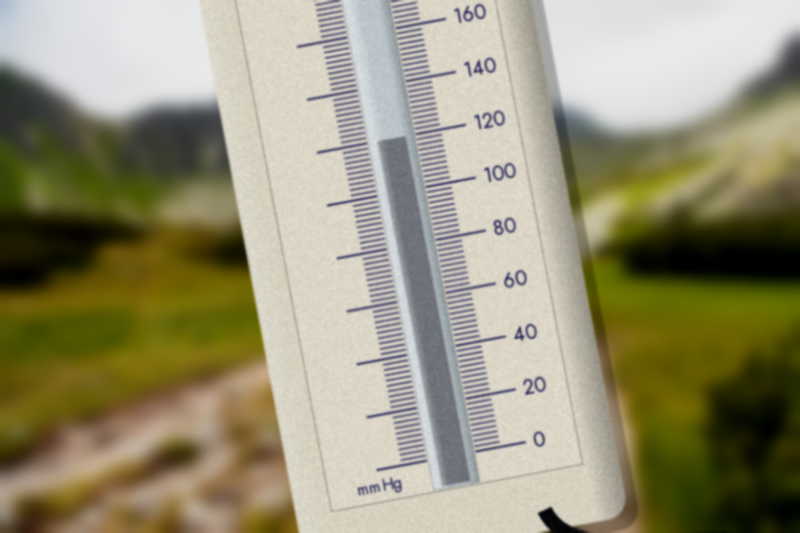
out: 120 mmHg
